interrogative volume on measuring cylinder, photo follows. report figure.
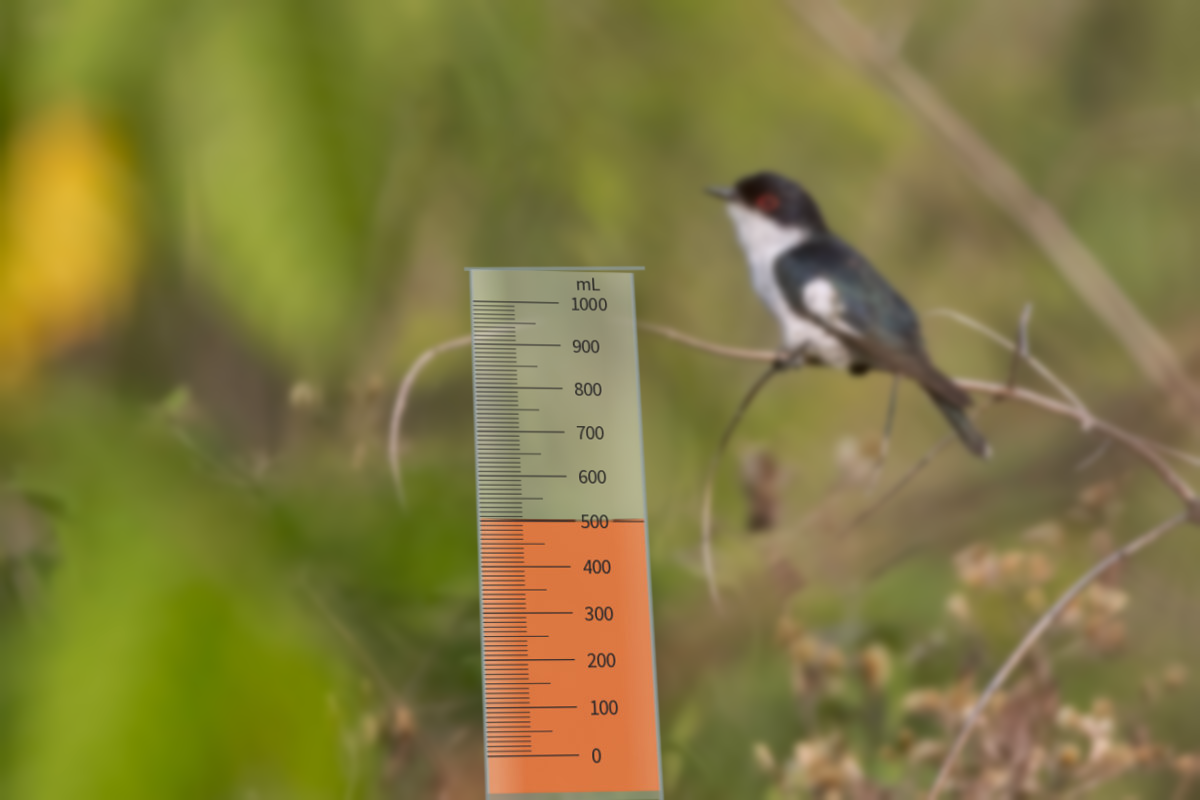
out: 500 mL
